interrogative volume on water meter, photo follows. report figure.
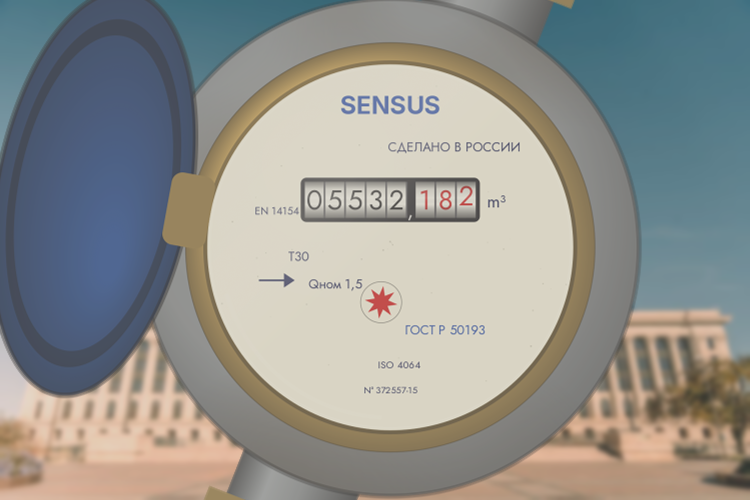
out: 5532.182 m³
